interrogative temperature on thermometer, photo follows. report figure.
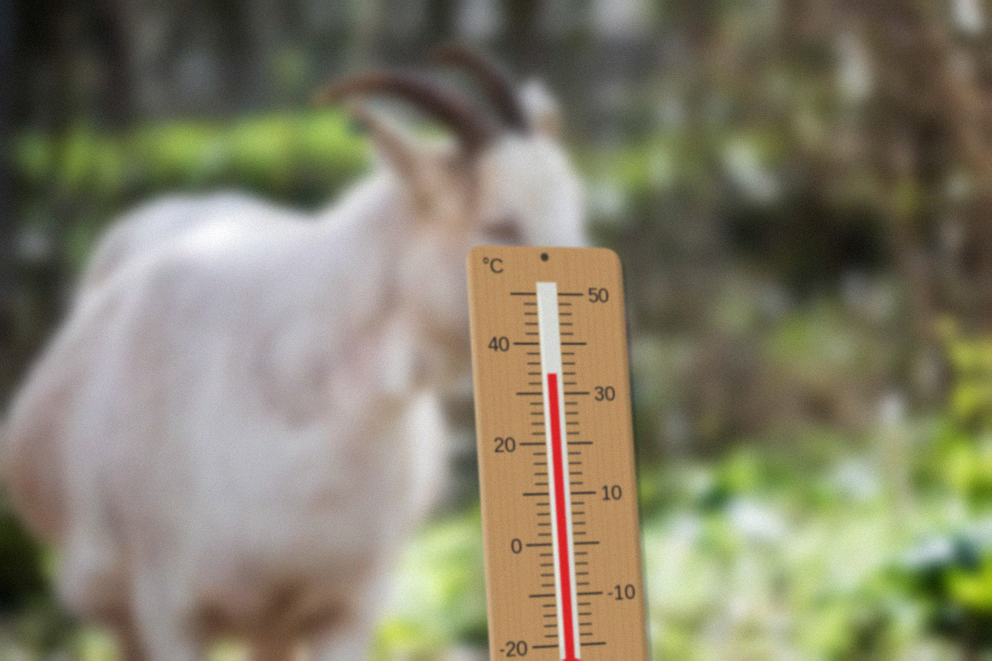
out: 34 °C
